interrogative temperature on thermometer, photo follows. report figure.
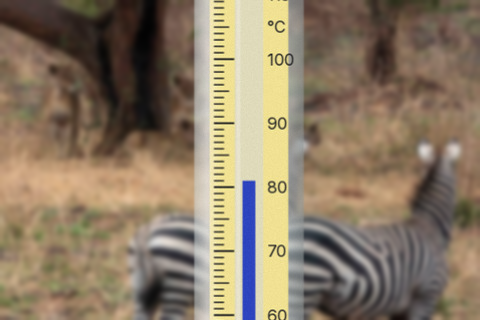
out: 81 °C
